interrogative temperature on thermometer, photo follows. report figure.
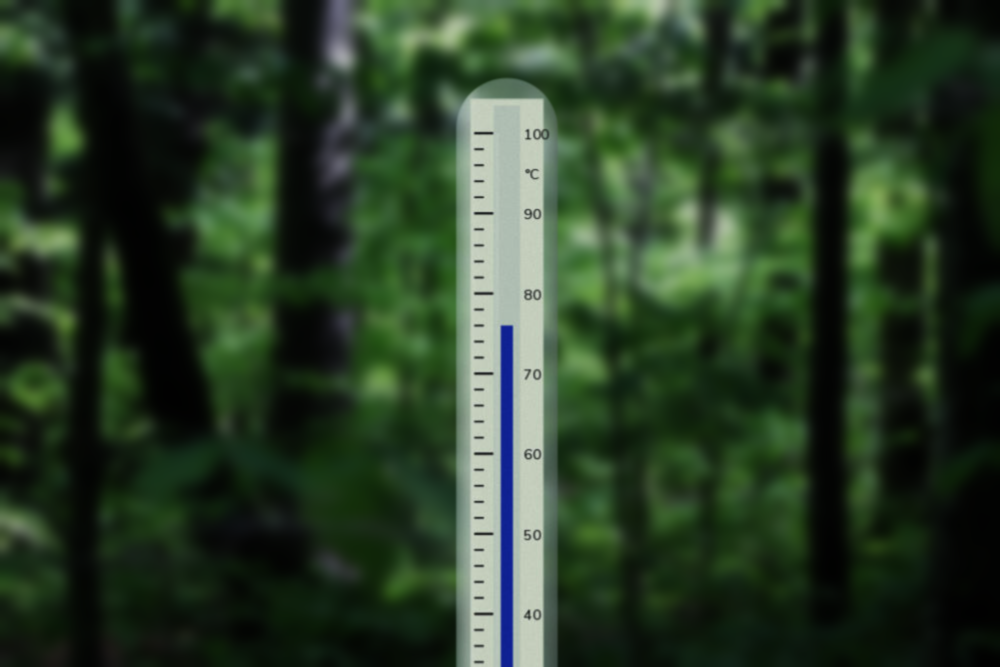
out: 76 °C
